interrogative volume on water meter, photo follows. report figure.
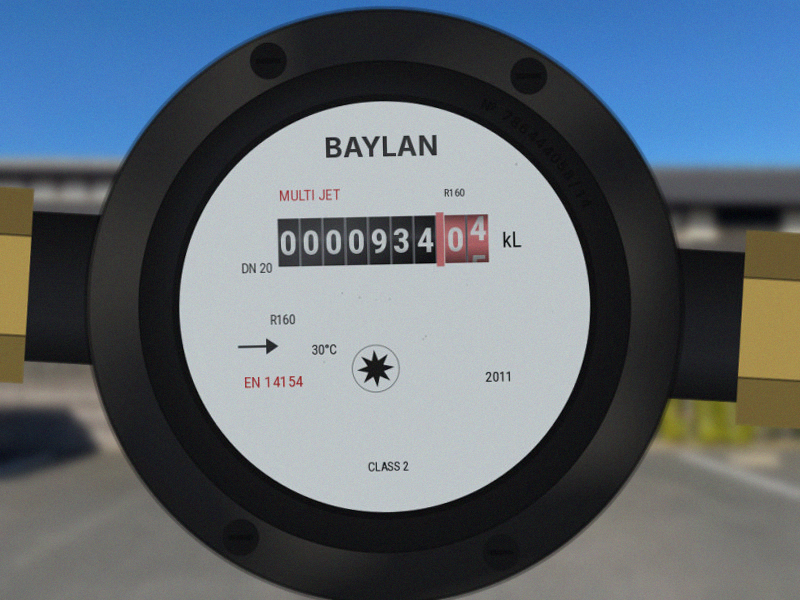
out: 934.04 kL
